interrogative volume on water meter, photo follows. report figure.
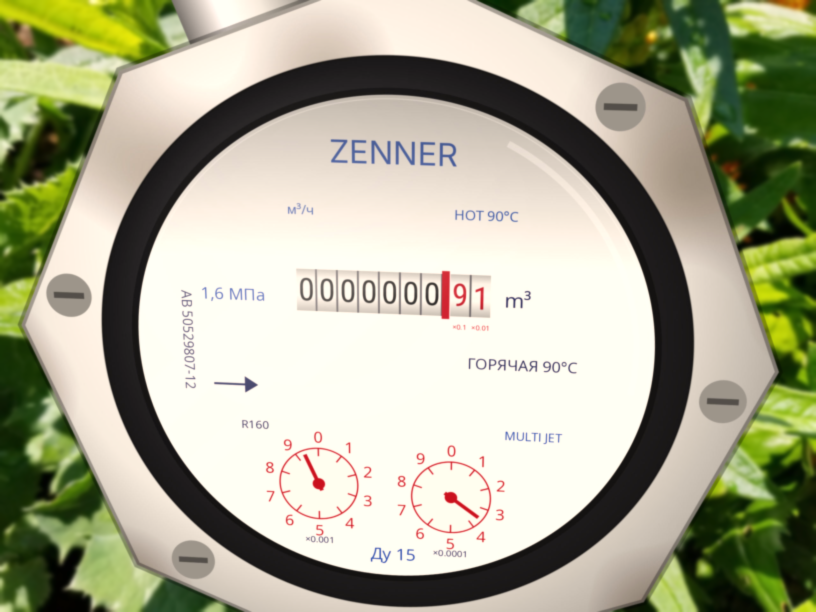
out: 0.9093 m³
